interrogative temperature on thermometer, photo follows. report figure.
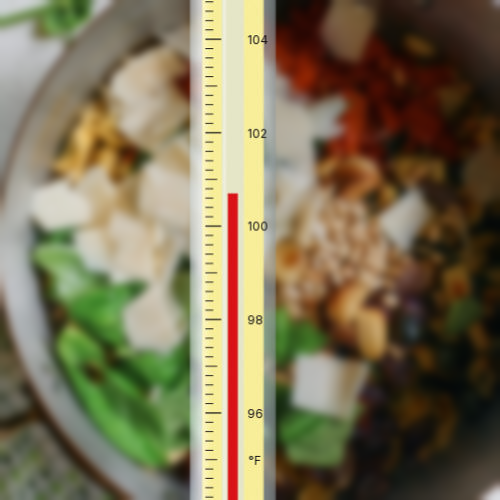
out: 100.7 °F
